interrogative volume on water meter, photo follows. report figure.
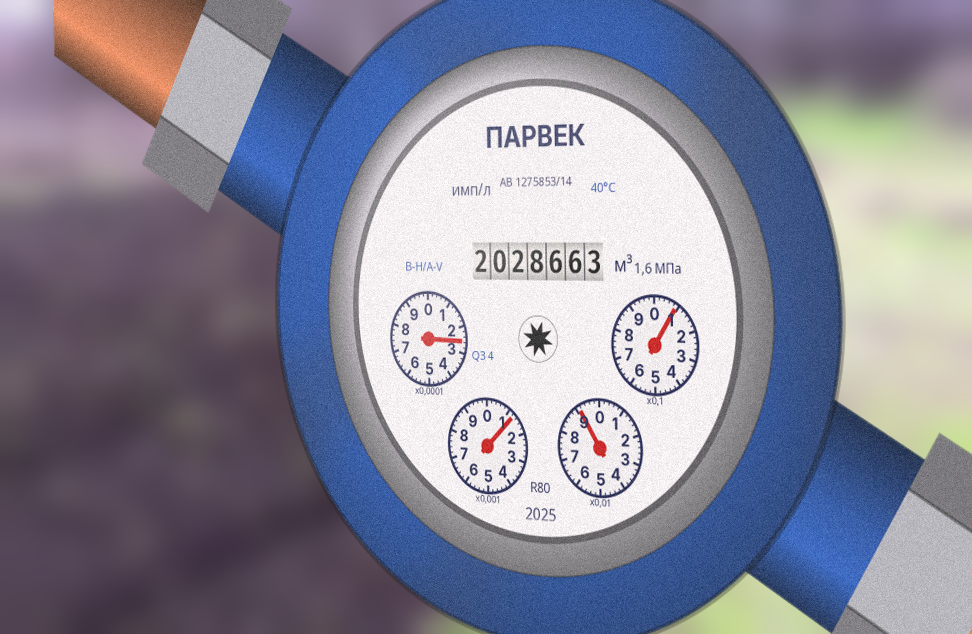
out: 2028663.0912 m³
